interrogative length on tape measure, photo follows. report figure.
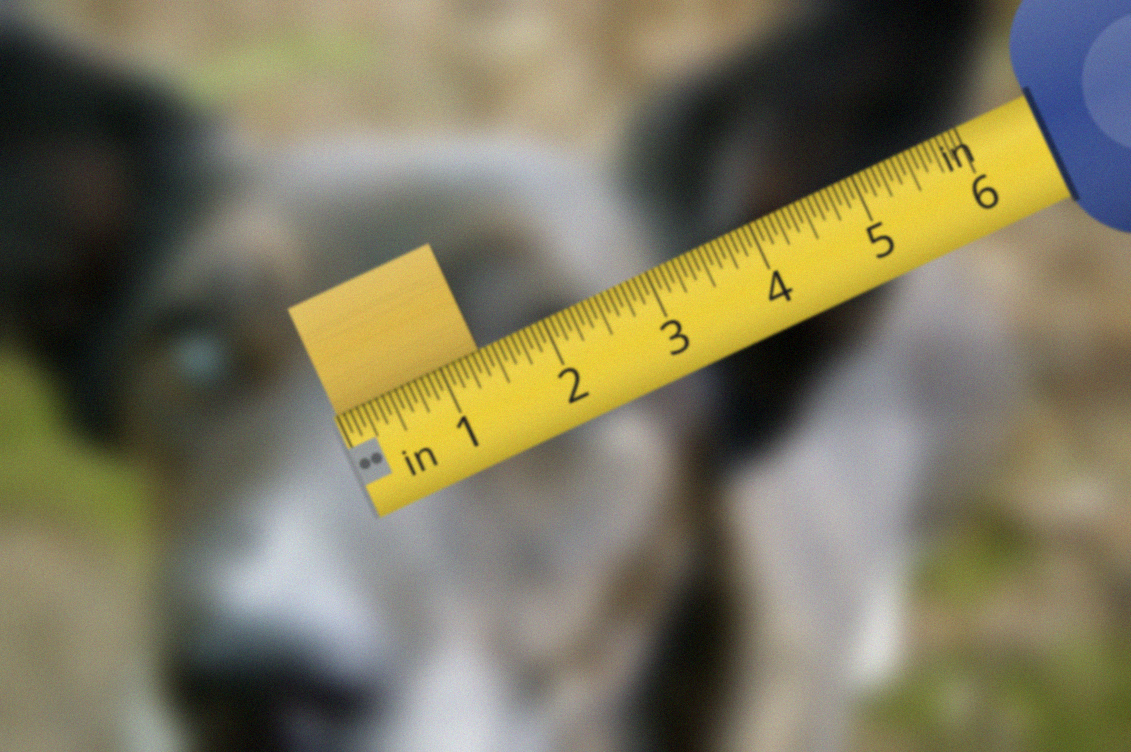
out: 1.375 in
